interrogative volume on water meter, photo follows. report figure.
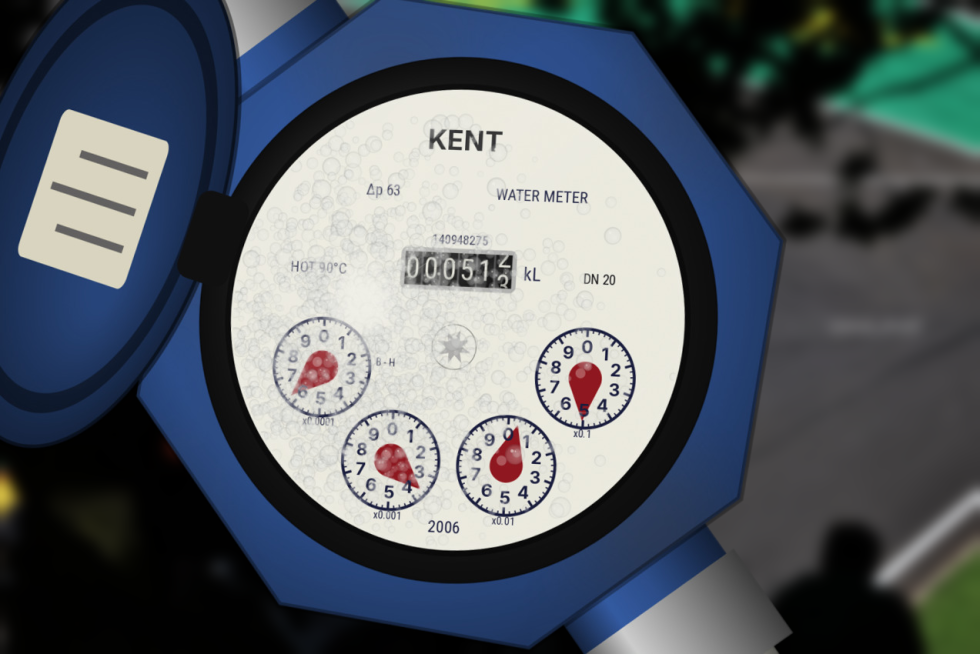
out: 512.5036 kL
